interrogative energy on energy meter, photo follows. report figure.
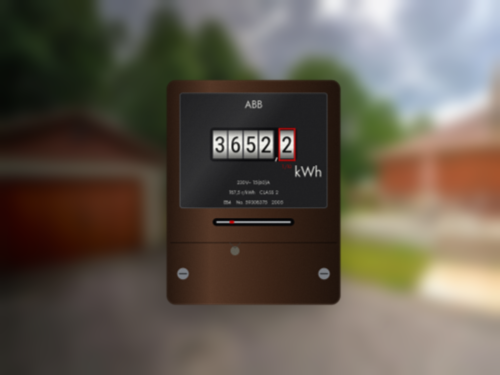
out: 3652.2 kWh
